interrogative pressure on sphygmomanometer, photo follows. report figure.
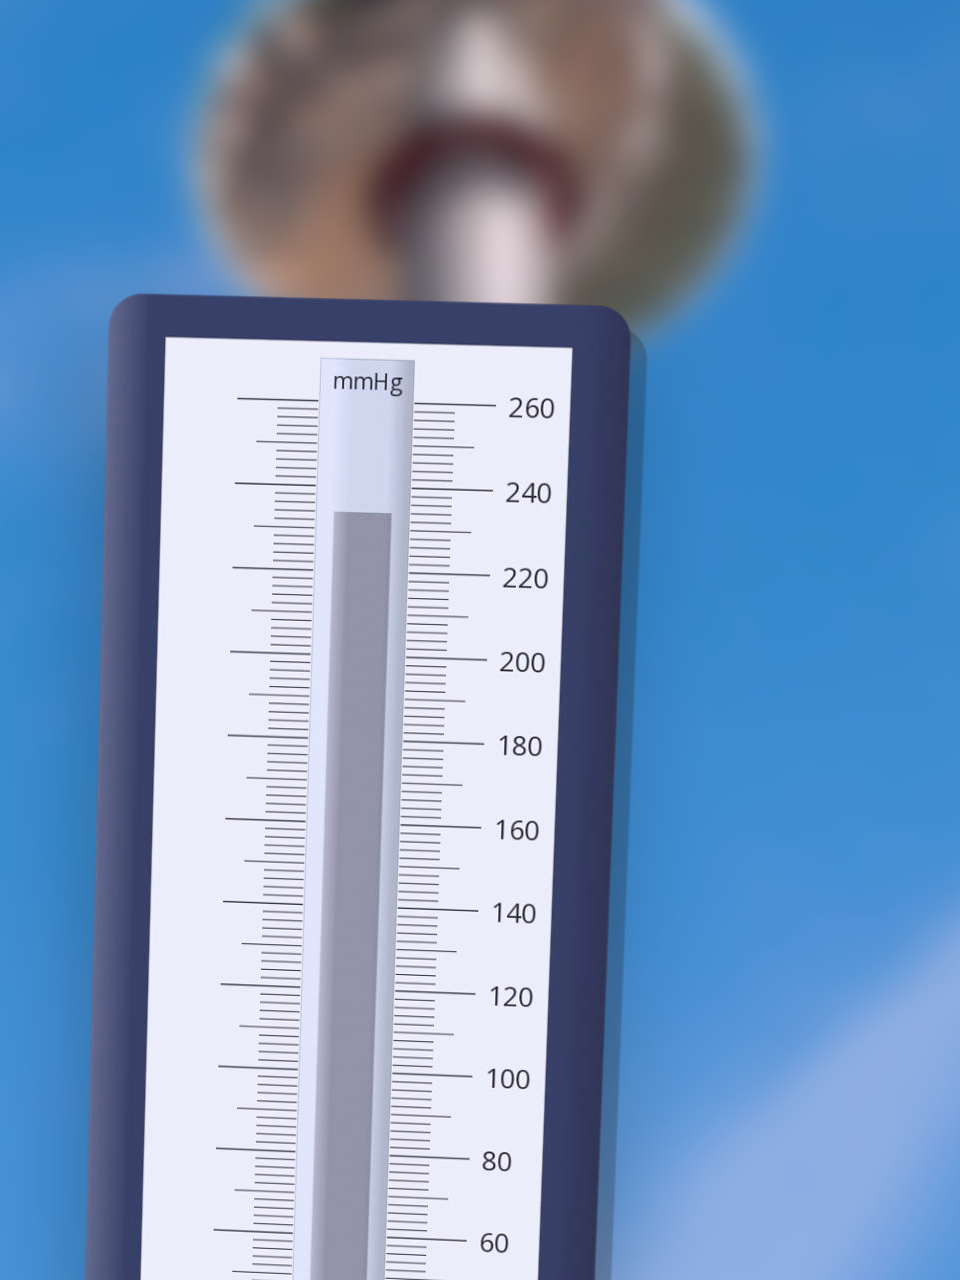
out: 234 mmHg
